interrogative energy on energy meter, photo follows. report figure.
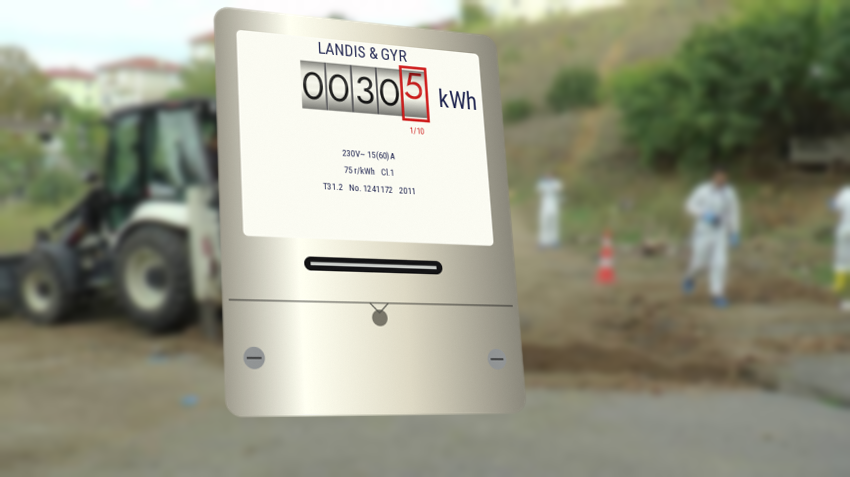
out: 30.5 kWh
